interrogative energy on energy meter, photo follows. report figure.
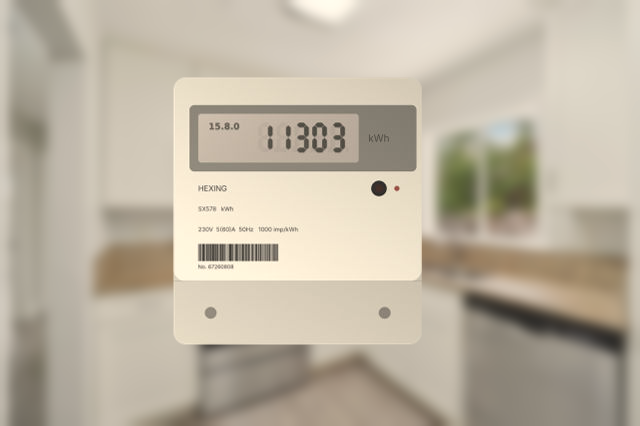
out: 11303 kWh
